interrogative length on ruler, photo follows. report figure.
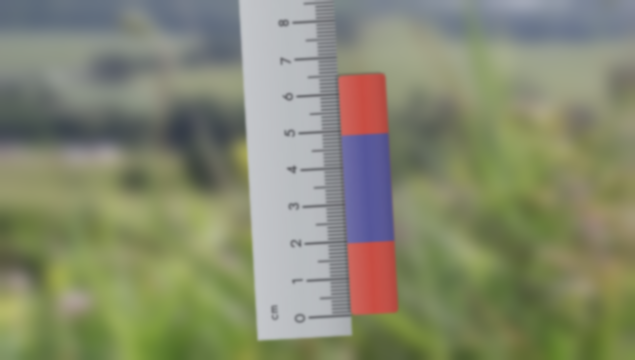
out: 6.5 cm
